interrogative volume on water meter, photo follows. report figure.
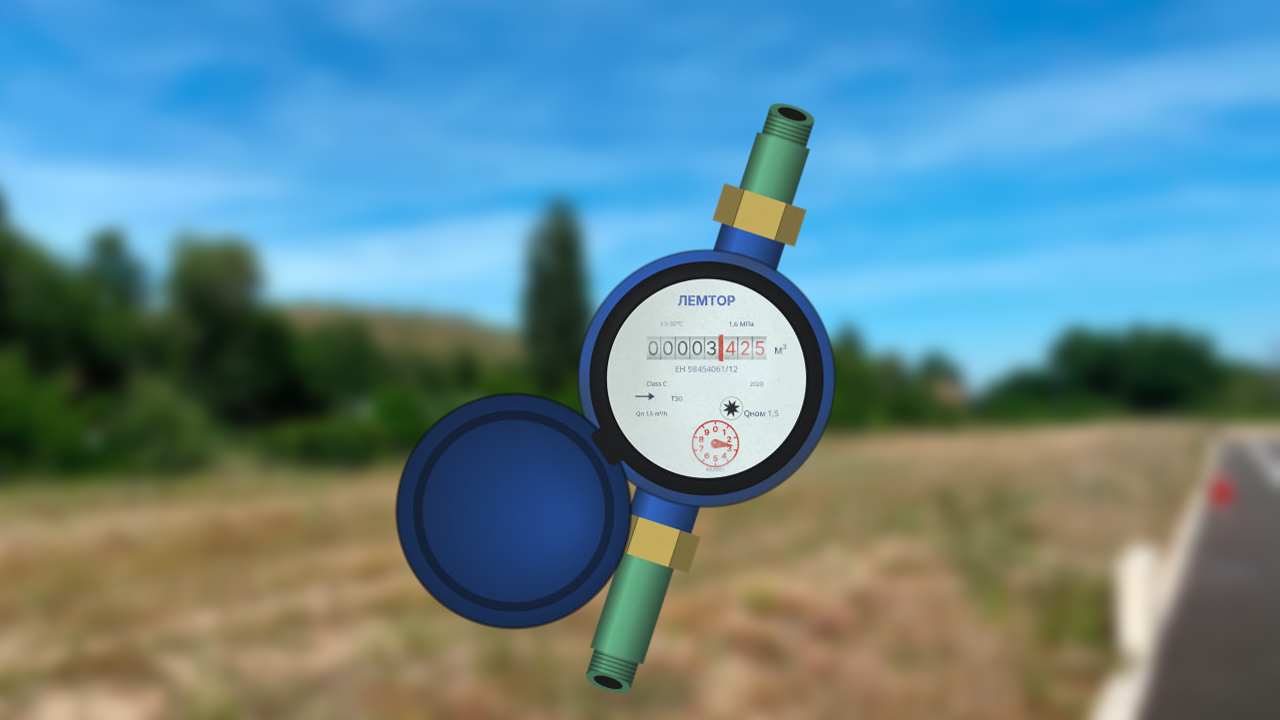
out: 3.4252 m³
